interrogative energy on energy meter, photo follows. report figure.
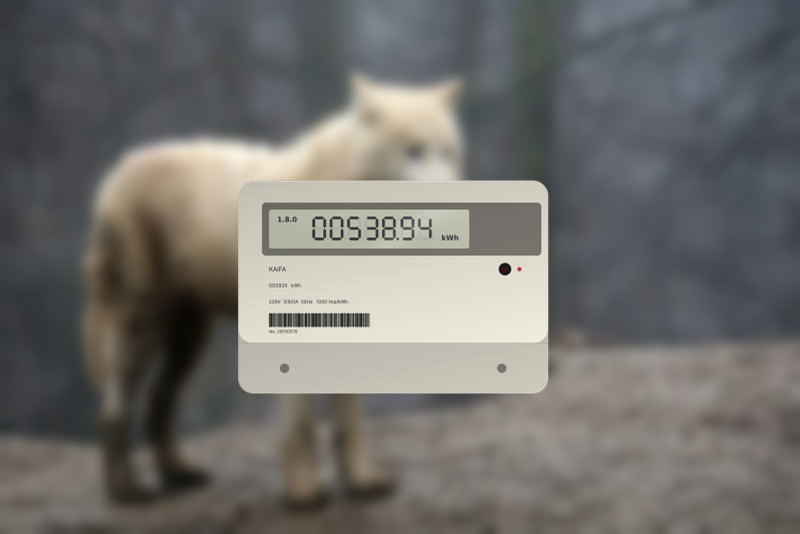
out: 538.94 kWh
